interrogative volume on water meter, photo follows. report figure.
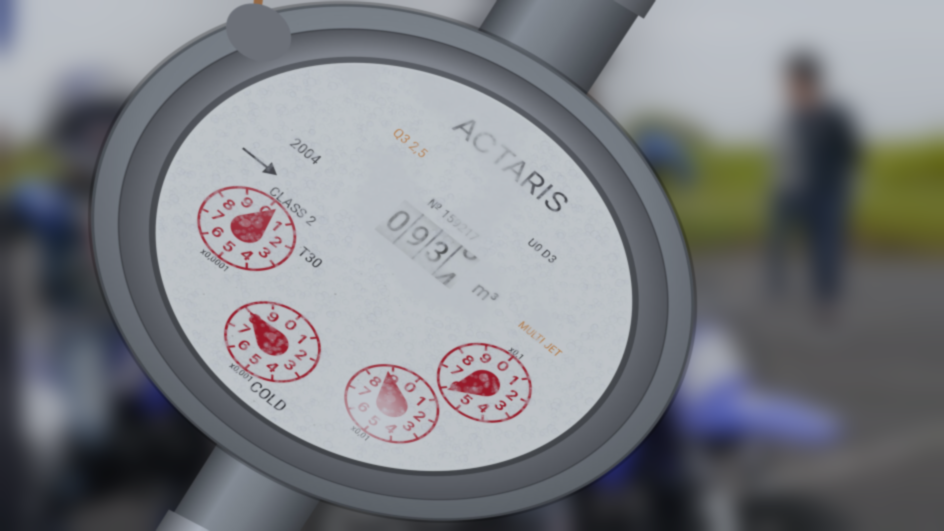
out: 933.5880 m³
